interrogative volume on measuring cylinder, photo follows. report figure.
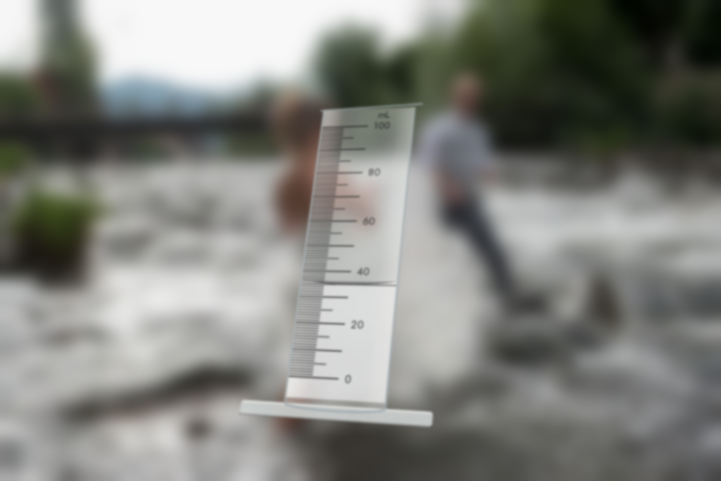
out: 35 mL
